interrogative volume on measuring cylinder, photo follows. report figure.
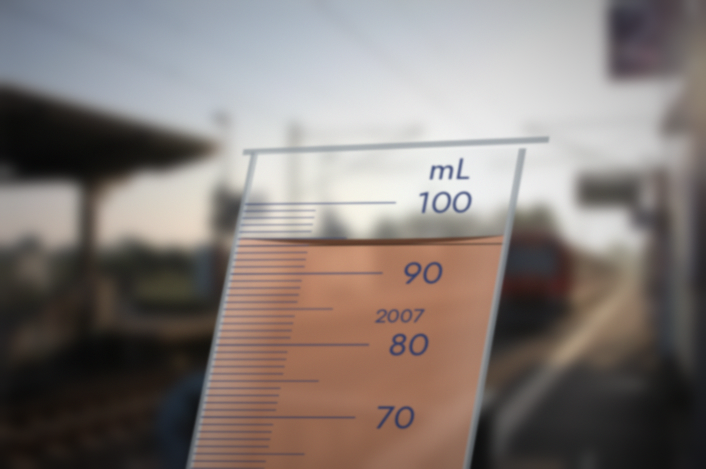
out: 94 mL
